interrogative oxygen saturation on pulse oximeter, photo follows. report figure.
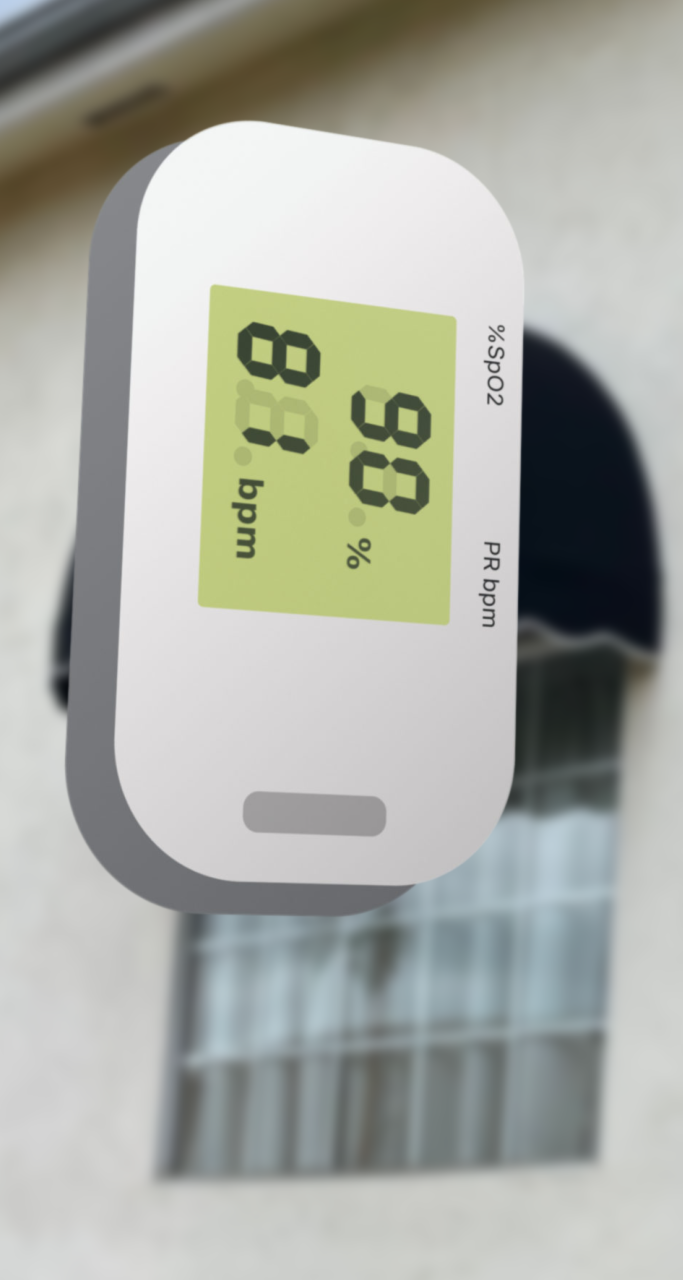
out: 90 %
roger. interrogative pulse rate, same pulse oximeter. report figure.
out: 81 bpm
